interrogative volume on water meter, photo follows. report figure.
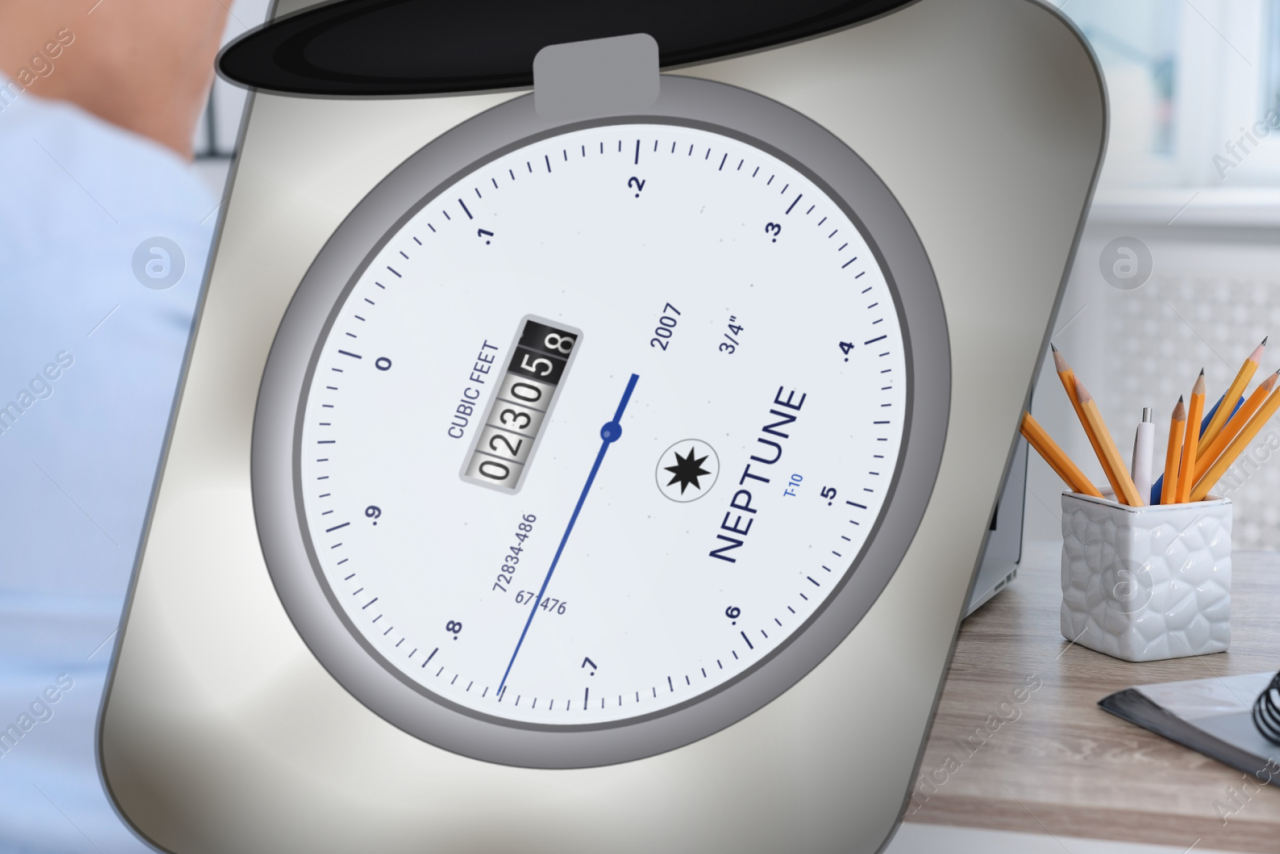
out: 23057.75 ft³
